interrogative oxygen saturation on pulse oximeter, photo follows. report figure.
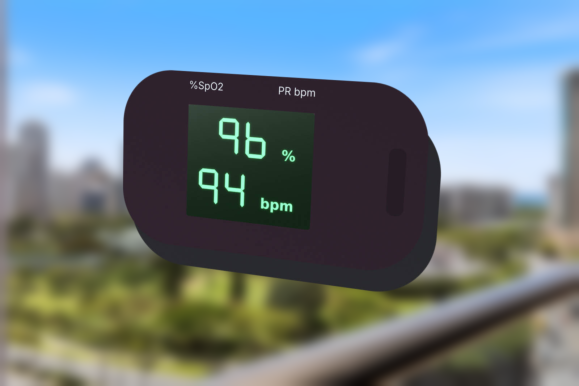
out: 96 %
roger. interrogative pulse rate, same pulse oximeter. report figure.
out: 94 bpm
